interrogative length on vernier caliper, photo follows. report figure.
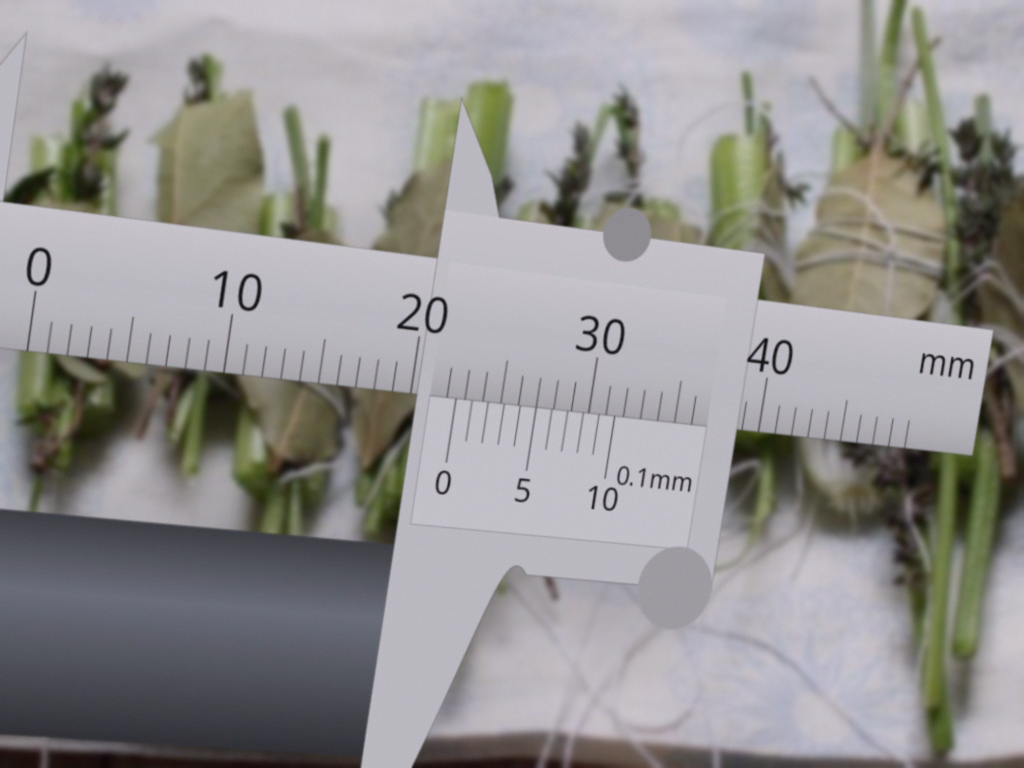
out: 22.5 mm
